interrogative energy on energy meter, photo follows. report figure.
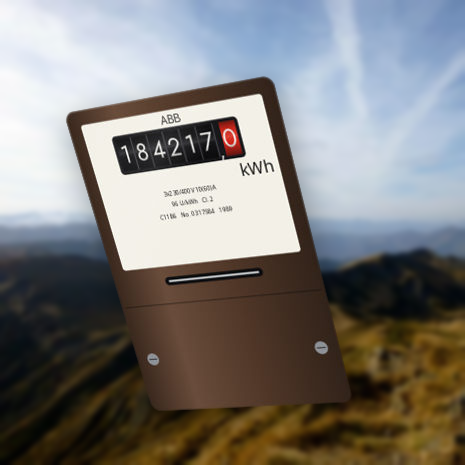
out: 184217.0 kWh
